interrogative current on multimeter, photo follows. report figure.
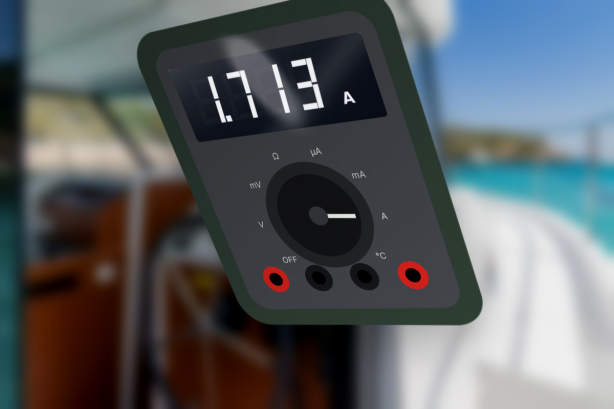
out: 1.713 A
